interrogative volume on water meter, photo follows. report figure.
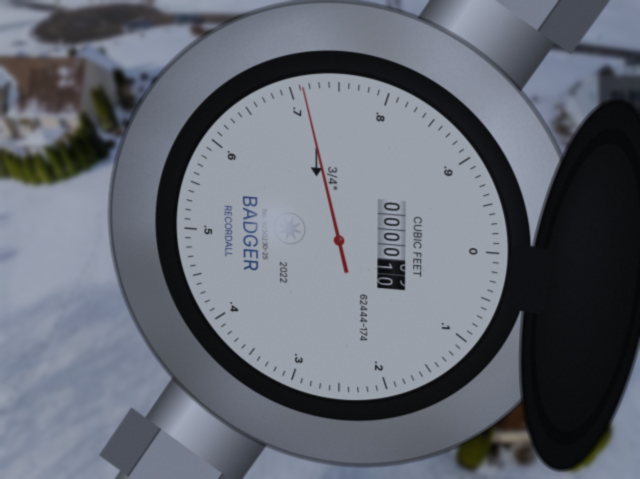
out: 9.71 ft³
